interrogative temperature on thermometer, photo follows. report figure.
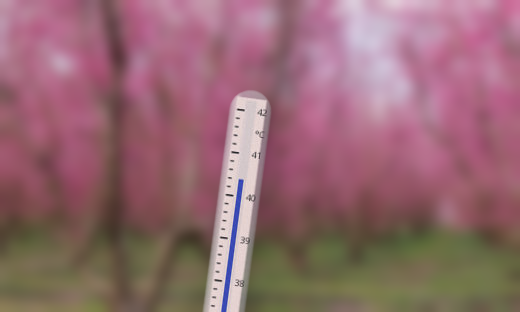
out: 40.4 °C
